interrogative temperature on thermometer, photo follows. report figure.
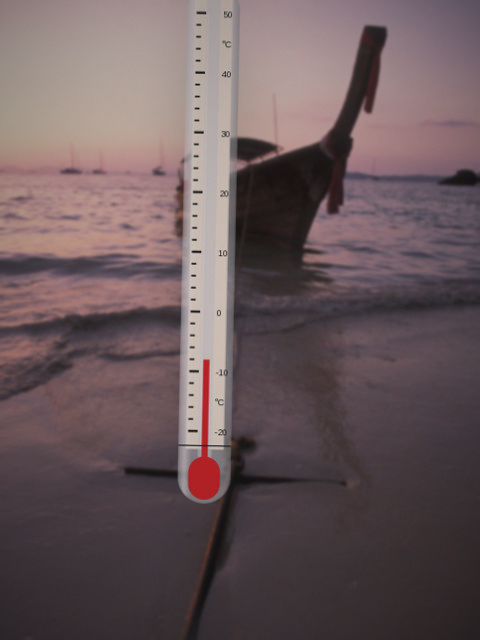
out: -8 °C
